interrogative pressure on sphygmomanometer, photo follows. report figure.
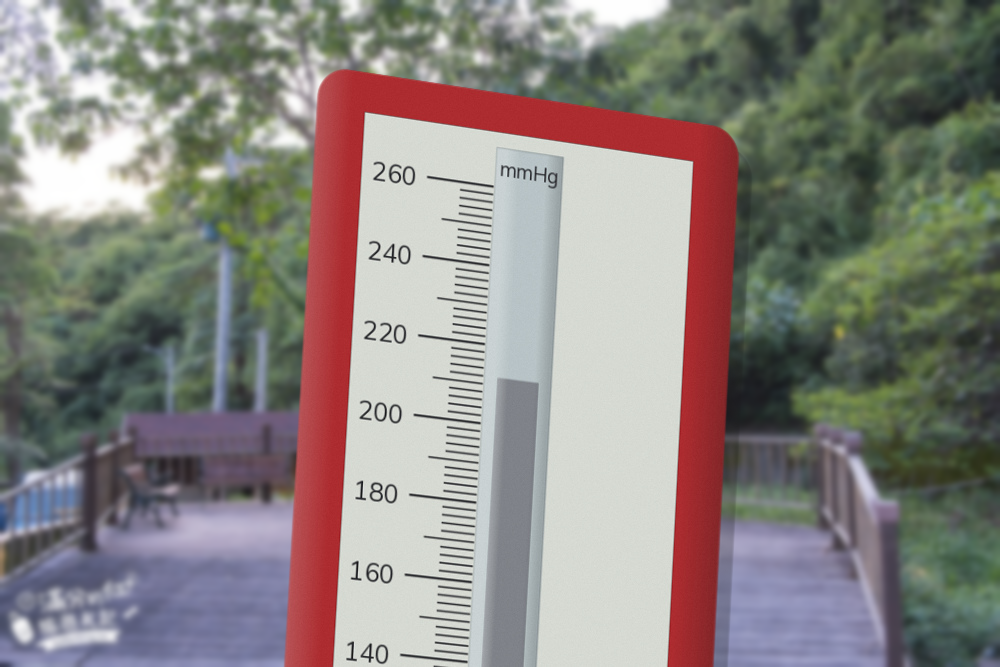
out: 212 mmHg
